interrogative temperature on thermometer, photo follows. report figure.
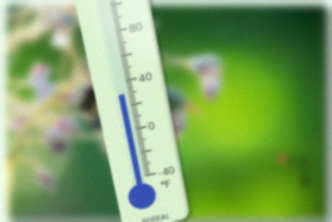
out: 30 °F
